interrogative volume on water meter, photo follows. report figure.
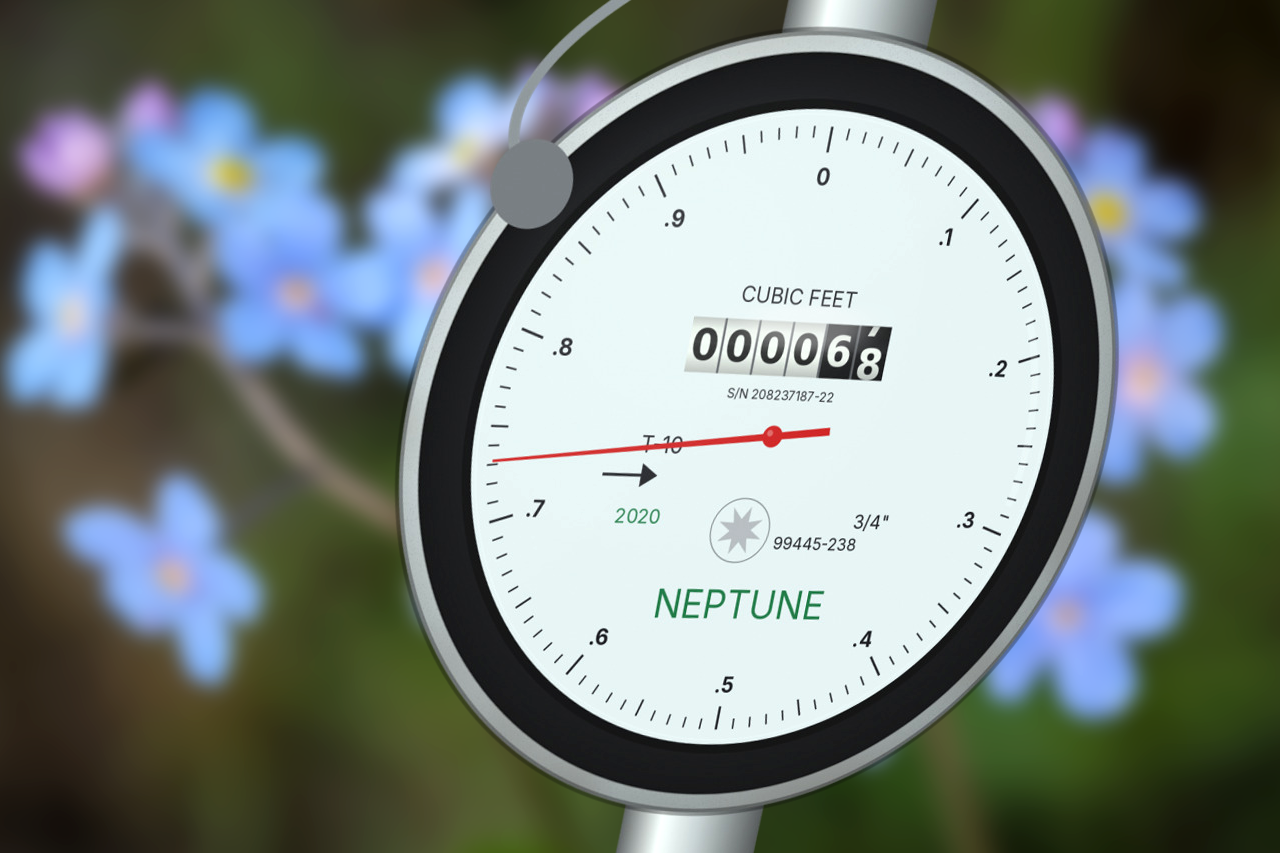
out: 67.73 ft³
